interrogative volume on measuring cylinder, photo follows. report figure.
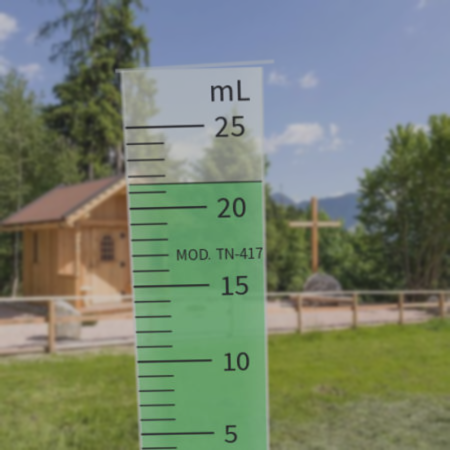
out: 21.5 mL
